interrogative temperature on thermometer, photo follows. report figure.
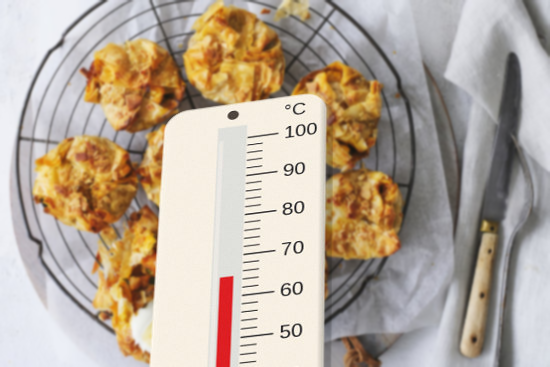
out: 65 °C
